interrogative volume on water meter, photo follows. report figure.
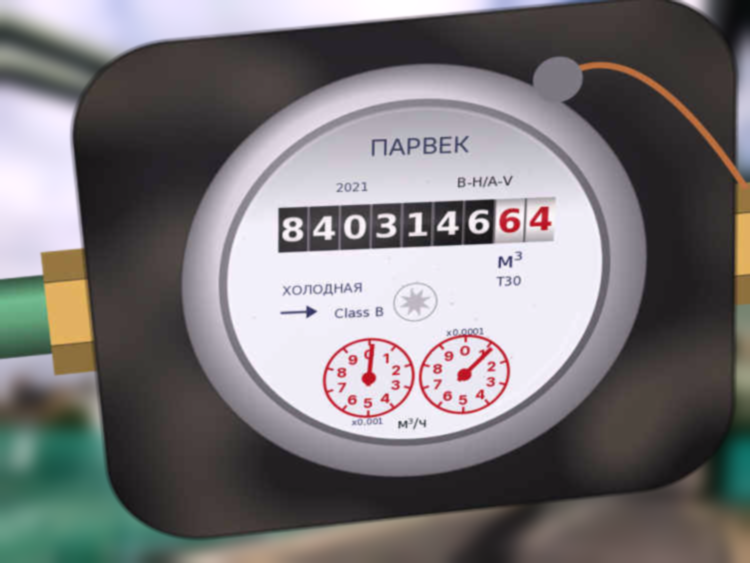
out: 8403146.6401 m³
